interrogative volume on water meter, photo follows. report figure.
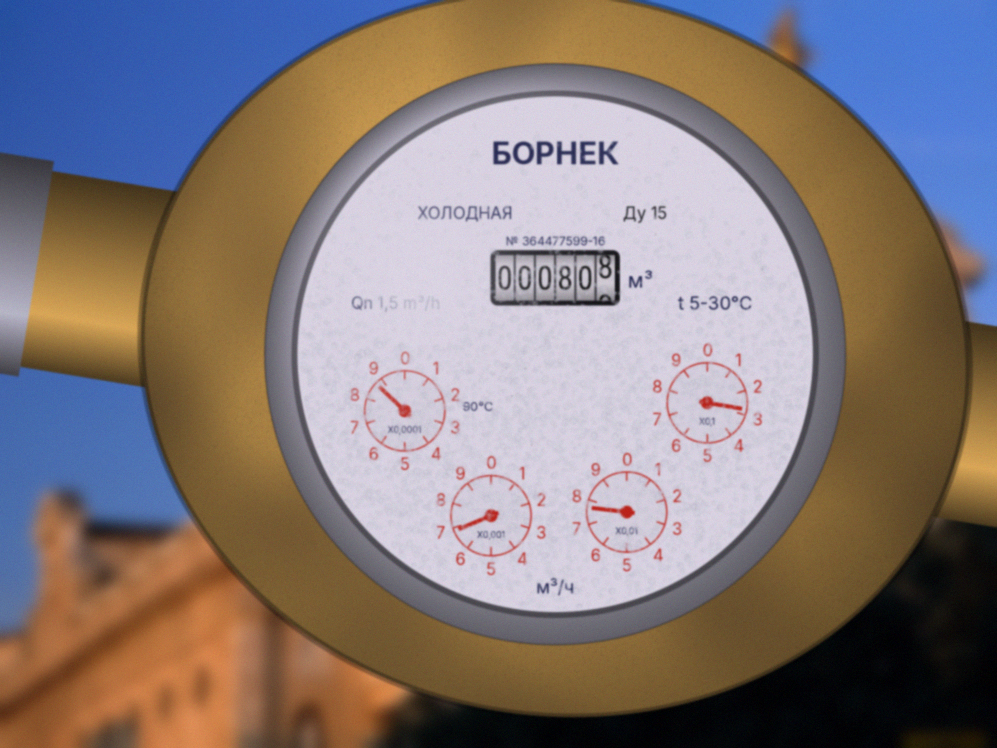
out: 808.2768 m³
